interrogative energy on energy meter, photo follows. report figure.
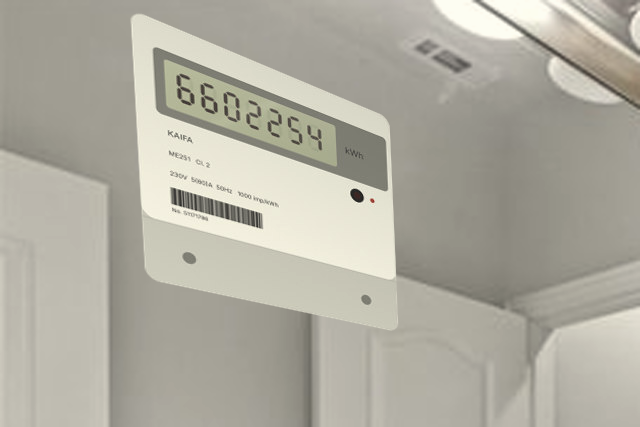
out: 6602254 kWh
